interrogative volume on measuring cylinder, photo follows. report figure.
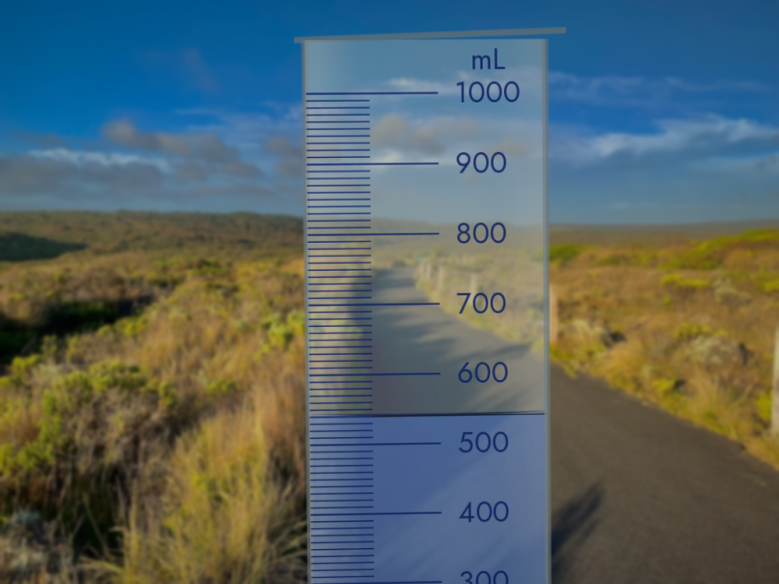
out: 540 mL
